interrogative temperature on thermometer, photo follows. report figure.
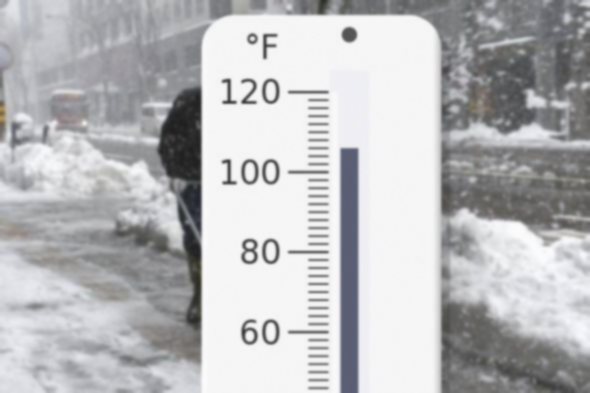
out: 106 °F
